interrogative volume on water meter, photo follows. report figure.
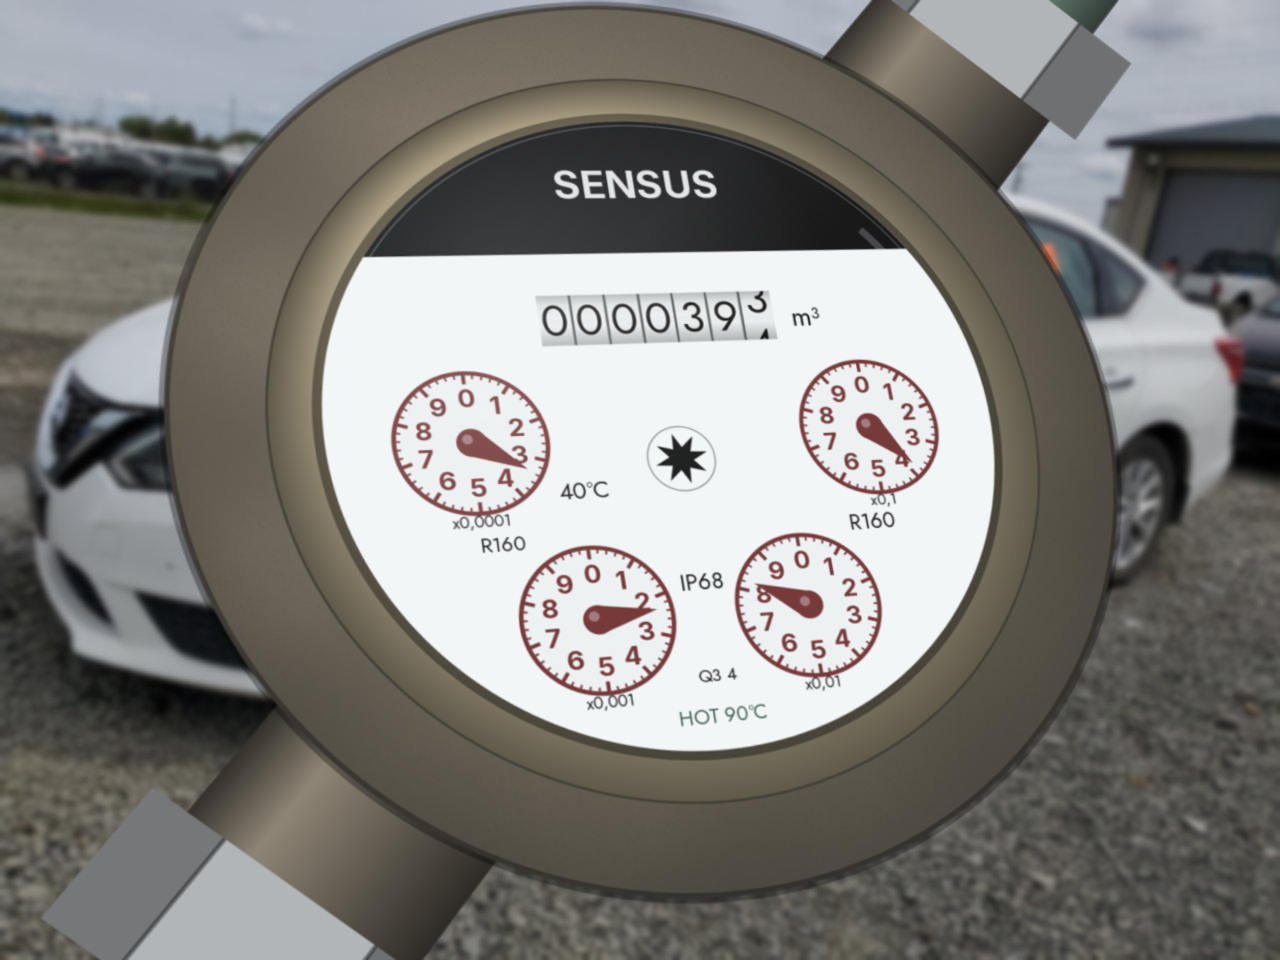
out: 393.3823 m³
